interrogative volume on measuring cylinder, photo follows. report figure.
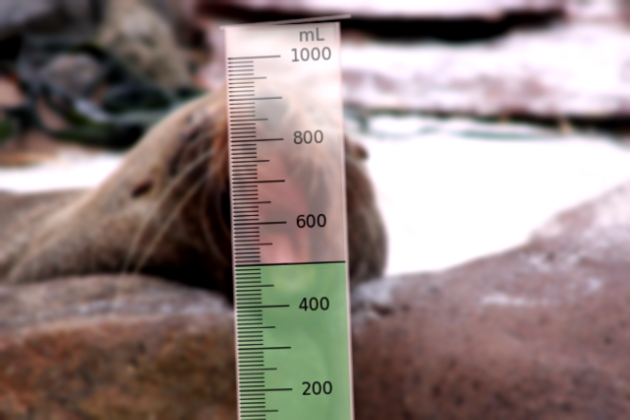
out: 500 mL
